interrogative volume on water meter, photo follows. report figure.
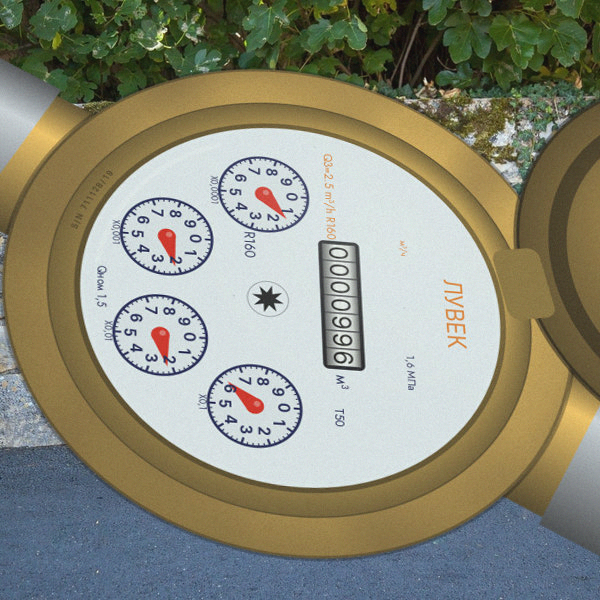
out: 996.6221 m³
